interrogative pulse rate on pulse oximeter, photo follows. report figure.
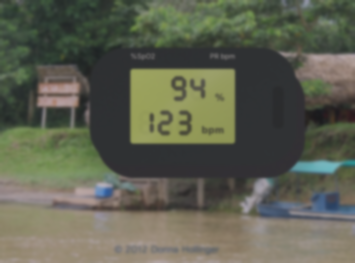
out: 123 bpm
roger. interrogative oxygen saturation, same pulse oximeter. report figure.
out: 94 %
